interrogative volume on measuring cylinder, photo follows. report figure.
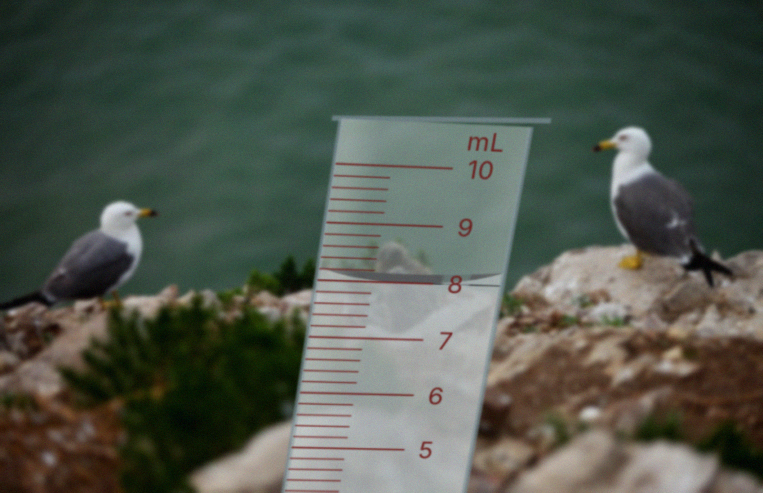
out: 8 mL
